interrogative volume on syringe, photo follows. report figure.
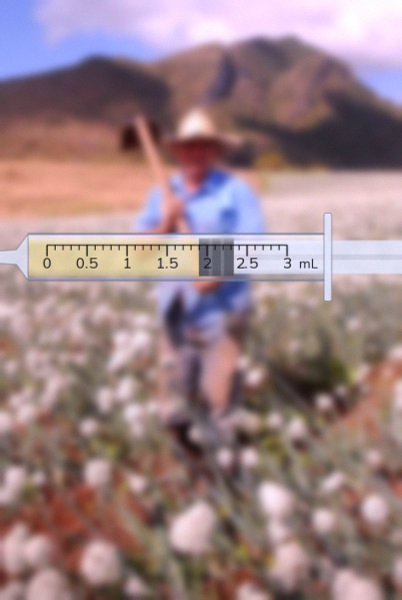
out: 1.9 mL
